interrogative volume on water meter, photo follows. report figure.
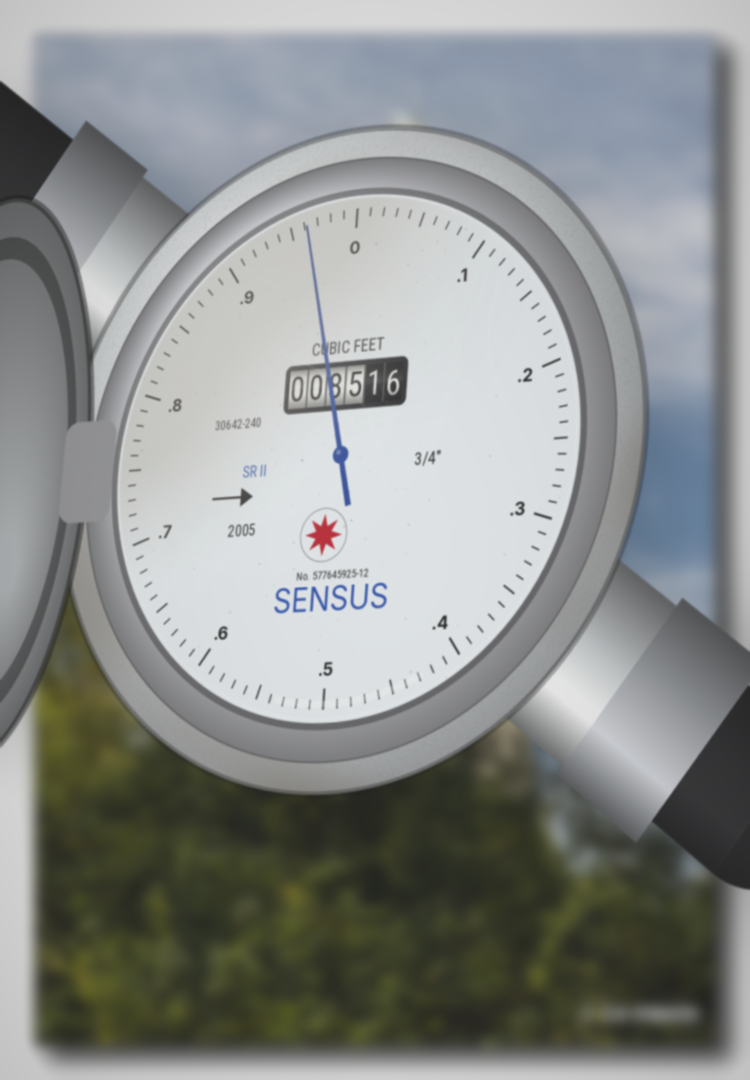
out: 8515.96 ft³
